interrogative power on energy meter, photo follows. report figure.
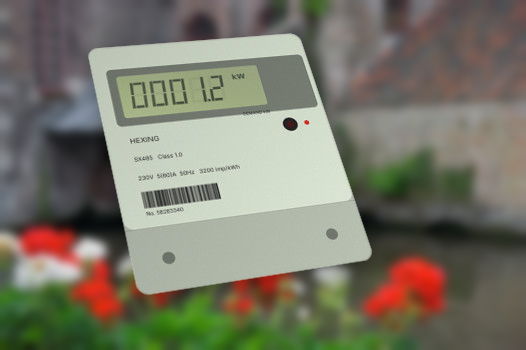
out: 1.2 kW
